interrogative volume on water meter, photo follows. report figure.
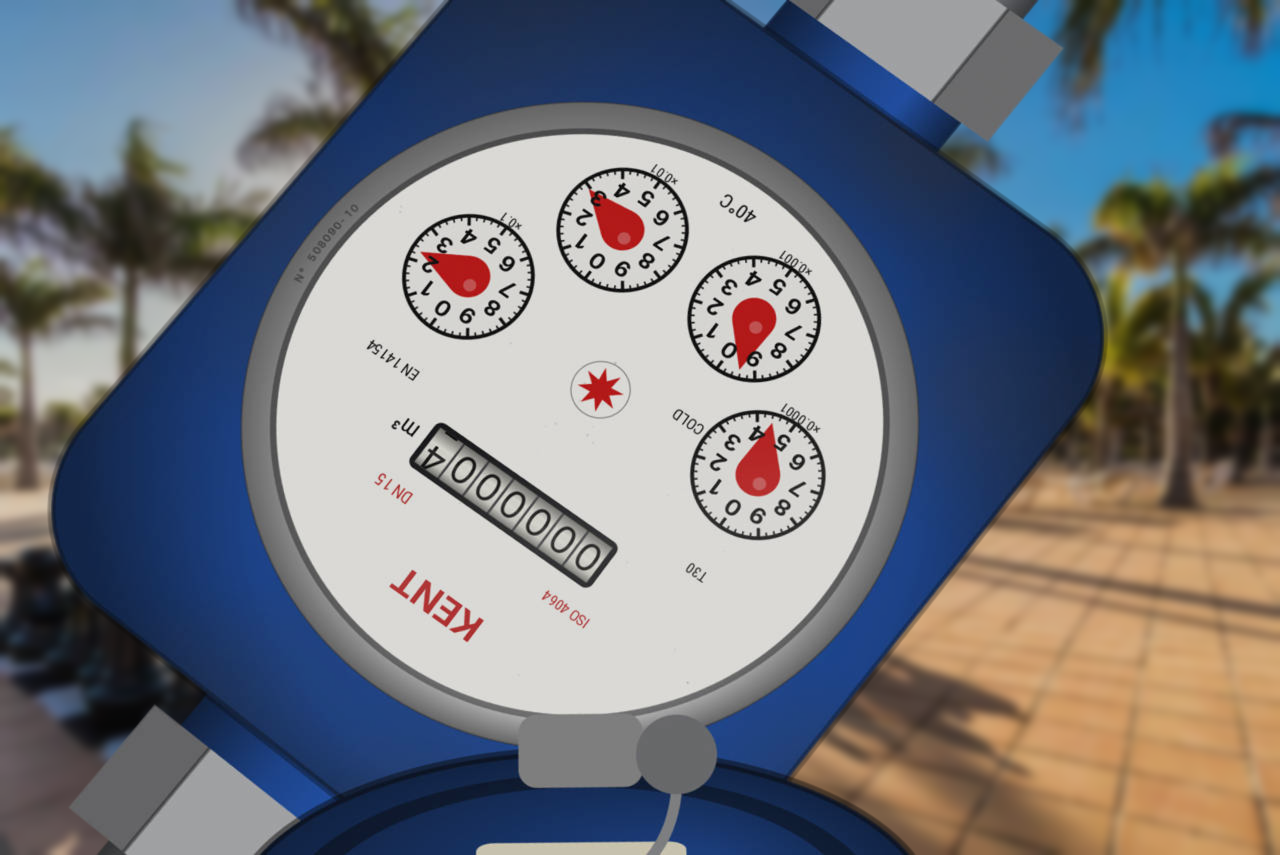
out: 4.2294 m³
